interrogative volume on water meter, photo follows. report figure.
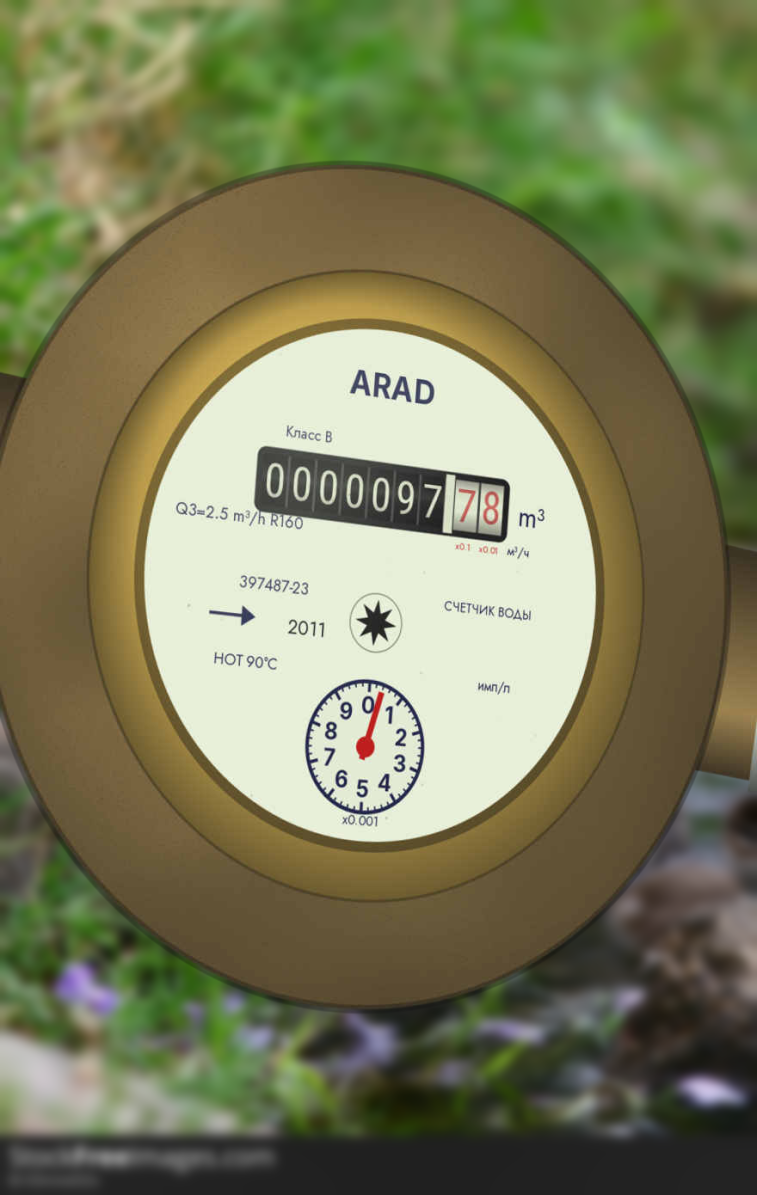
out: 97.780 m³
